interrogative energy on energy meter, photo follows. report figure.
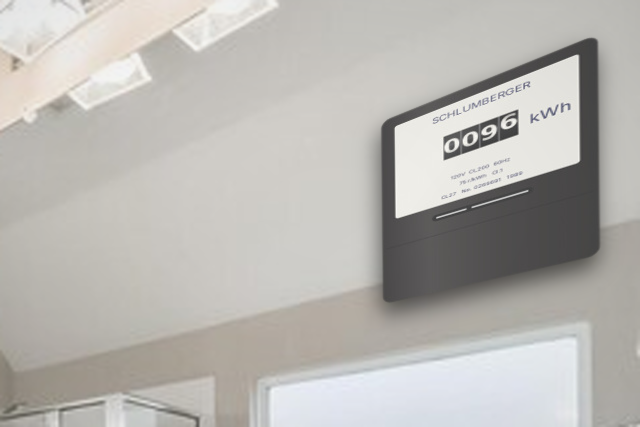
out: 96 kWh
